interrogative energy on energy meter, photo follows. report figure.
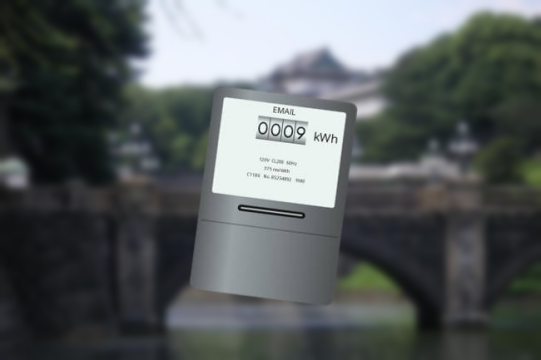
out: 9 kWh
